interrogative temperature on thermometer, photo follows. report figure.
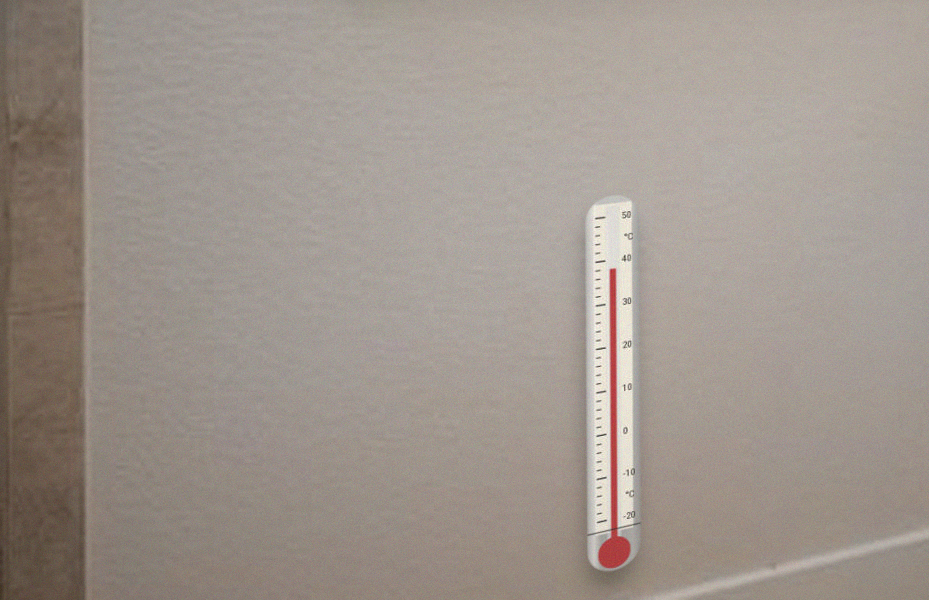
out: 38 °C
